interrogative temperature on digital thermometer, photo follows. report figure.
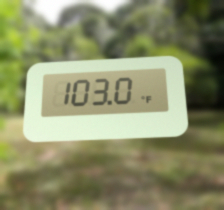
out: 103.0 °F
